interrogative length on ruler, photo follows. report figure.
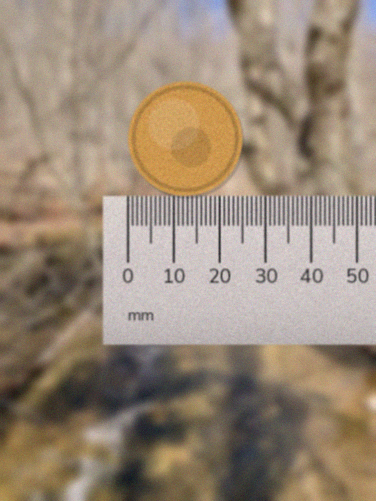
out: 25 mm
